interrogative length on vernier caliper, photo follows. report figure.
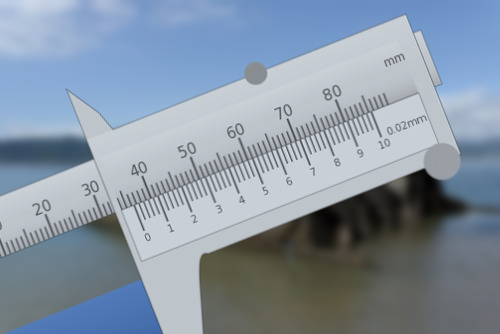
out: 36.5 mm
